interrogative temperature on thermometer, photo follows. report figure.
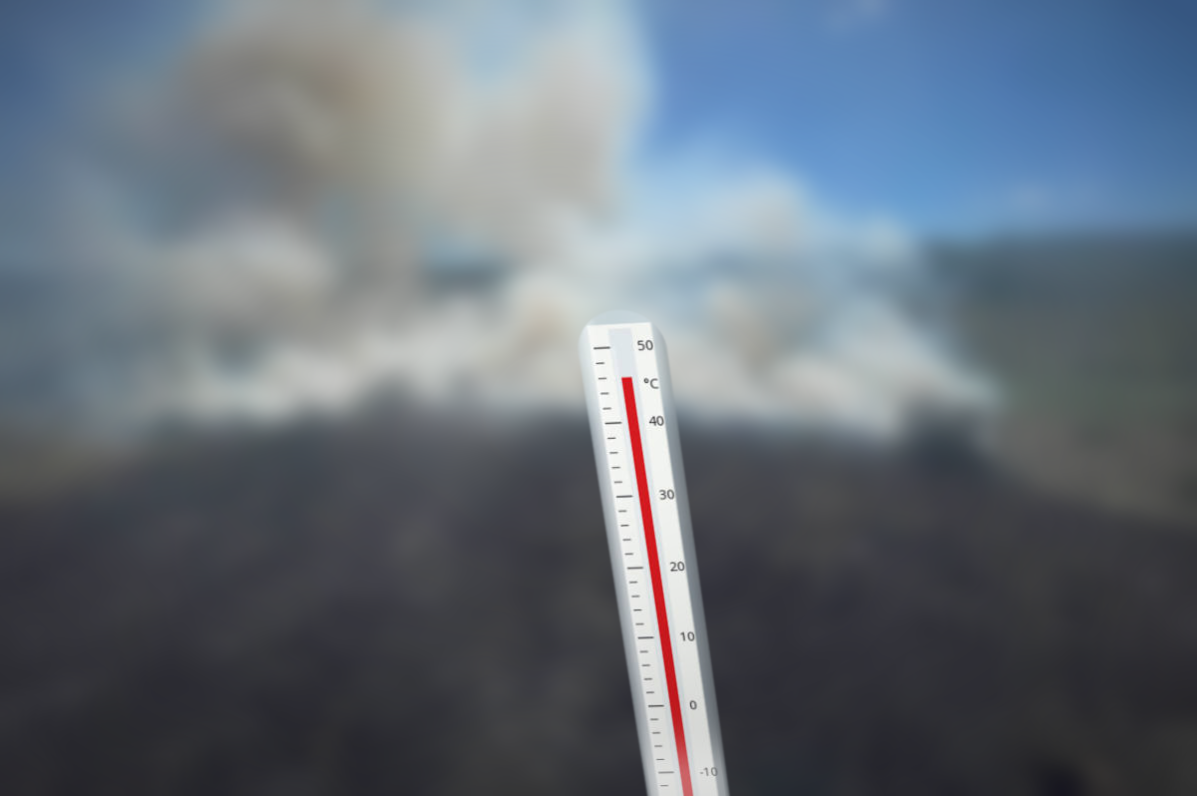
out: 46 °C
